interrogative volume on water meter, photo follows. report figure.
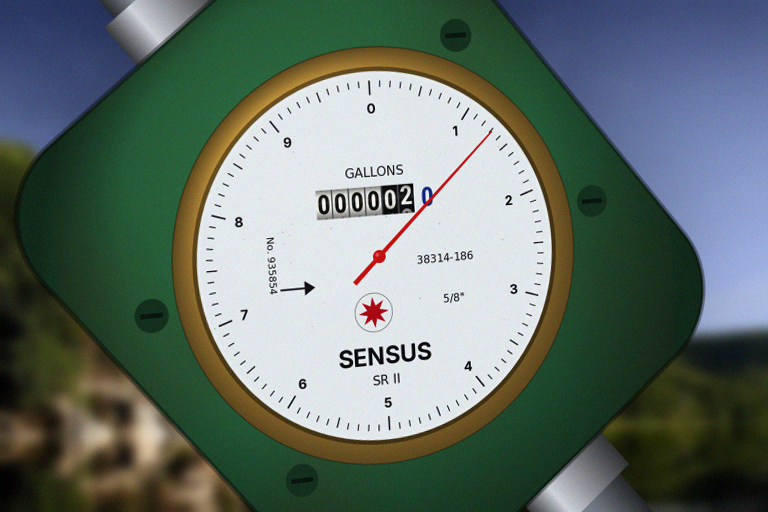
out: 21.3 gal
